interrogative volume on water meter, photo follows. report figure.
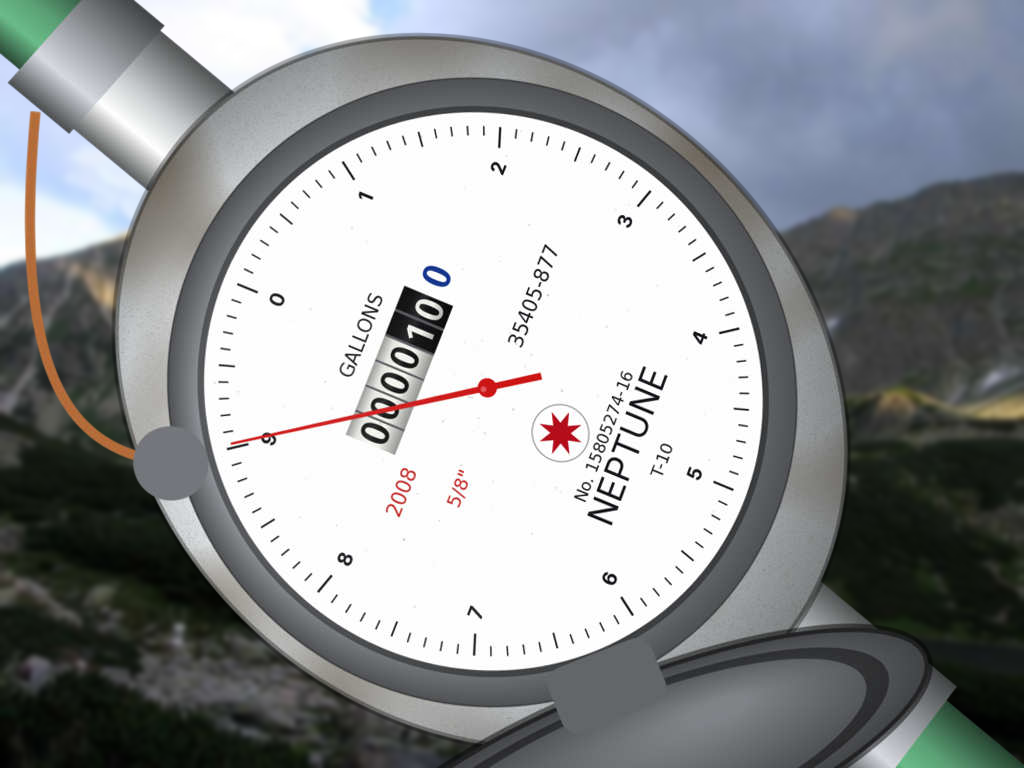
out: 99.0 gal
